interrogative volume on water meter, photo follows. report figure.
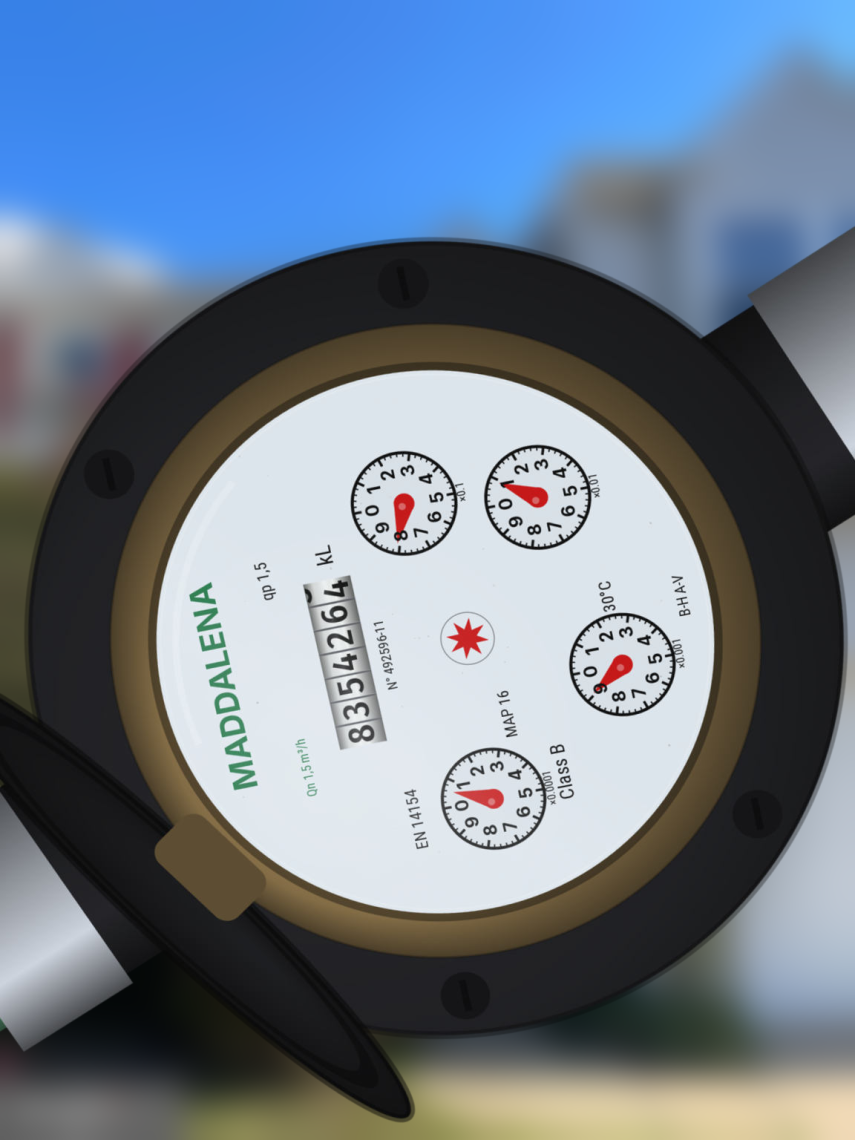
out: 8354263.8090 kL
